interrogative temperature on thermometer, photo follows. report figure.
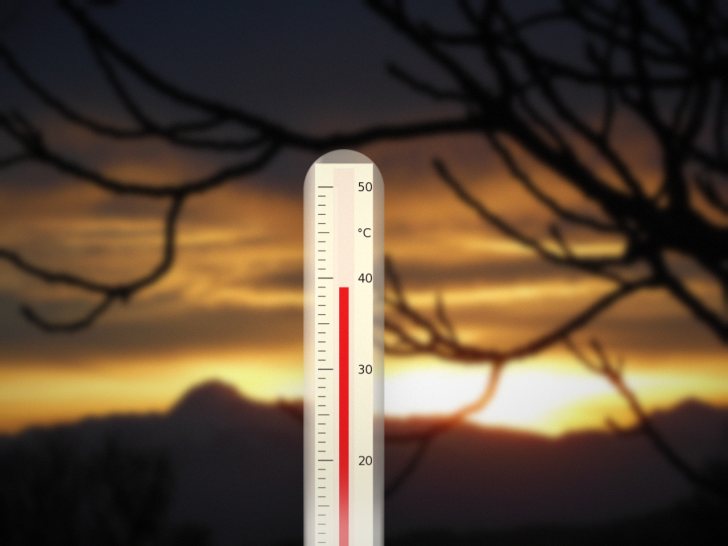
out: 39 °C
